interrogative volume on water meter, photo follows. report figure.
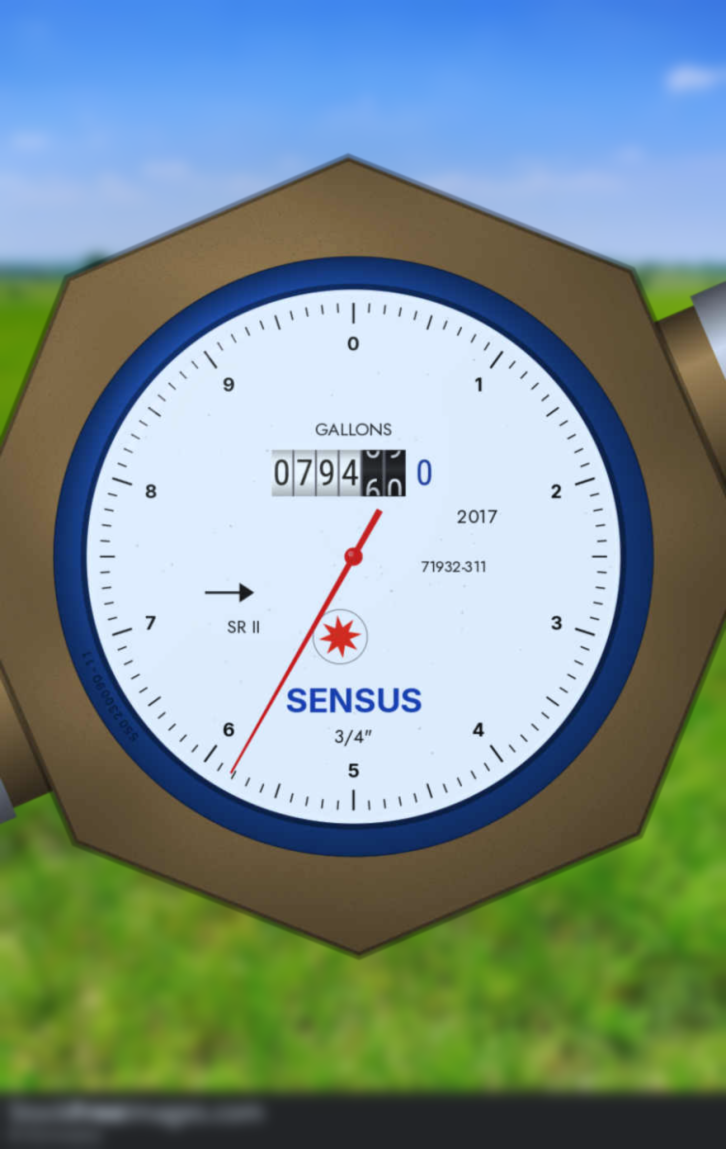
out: 794595.8 gal
